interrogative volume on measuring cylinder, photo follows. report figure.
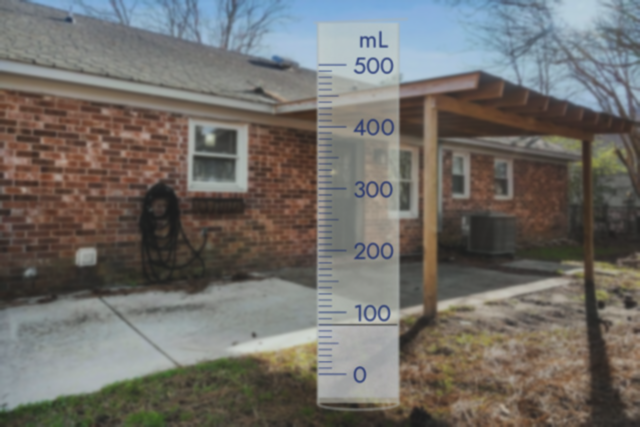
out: 80 mL
